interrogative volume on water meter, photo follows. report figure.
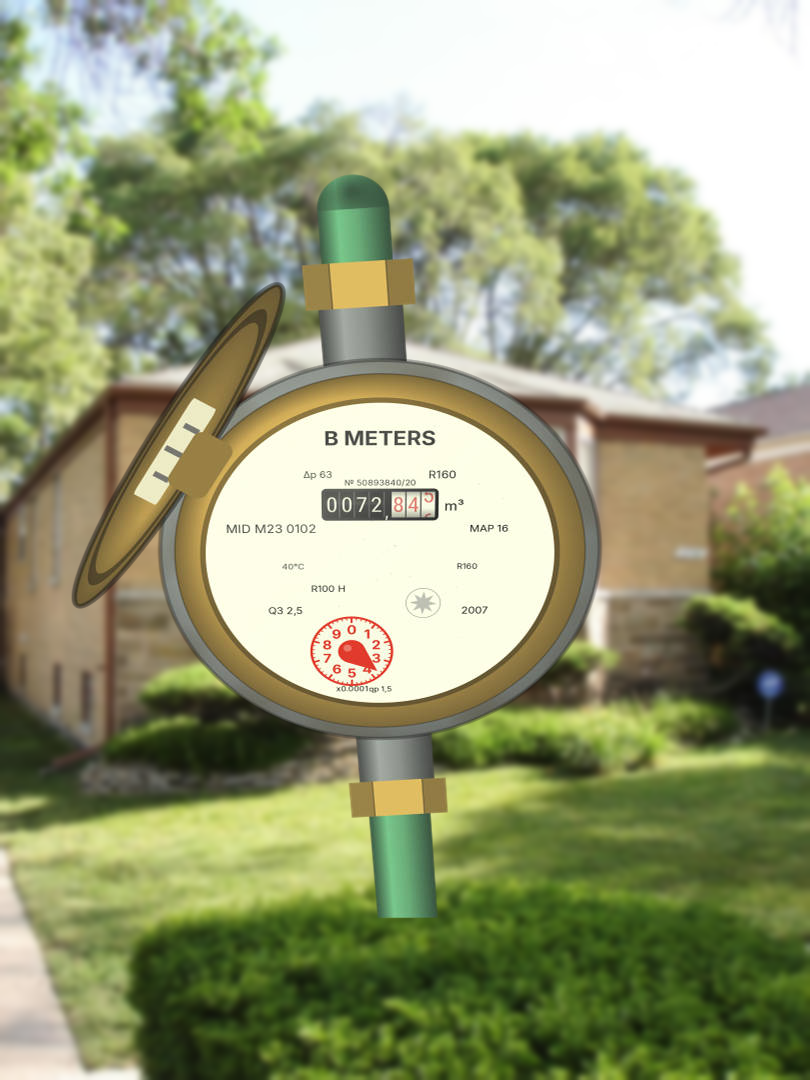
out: 72.8453 m³
